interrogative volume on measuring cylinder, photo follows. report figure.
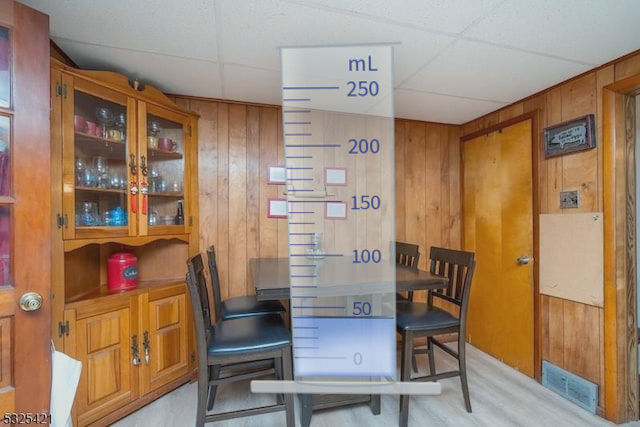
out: 40 mL
